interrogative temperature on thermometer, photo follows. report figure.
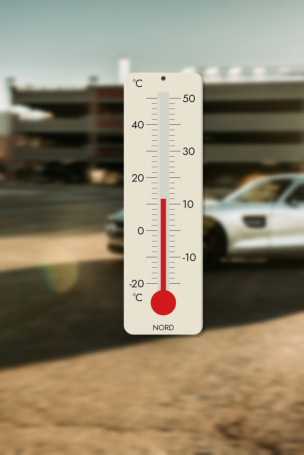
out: 12 °C
